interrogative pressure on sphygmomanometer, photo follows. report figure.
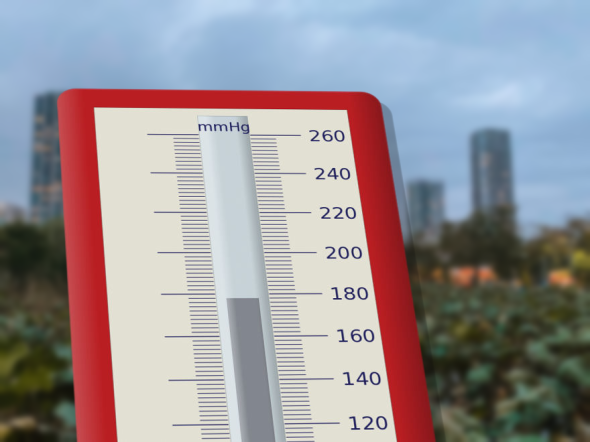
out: 178 mmHg
